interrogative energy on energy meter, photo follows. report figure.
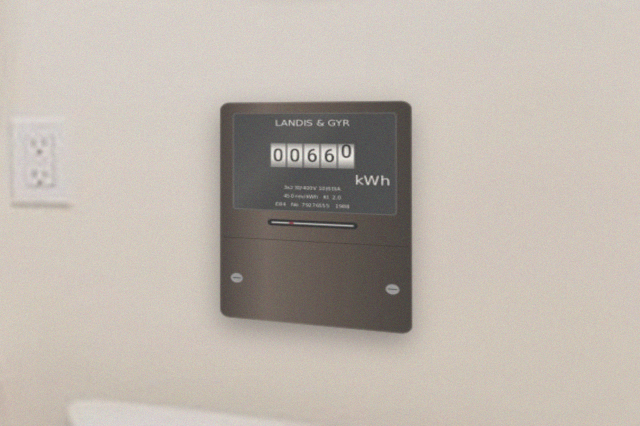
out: 660 kWh
